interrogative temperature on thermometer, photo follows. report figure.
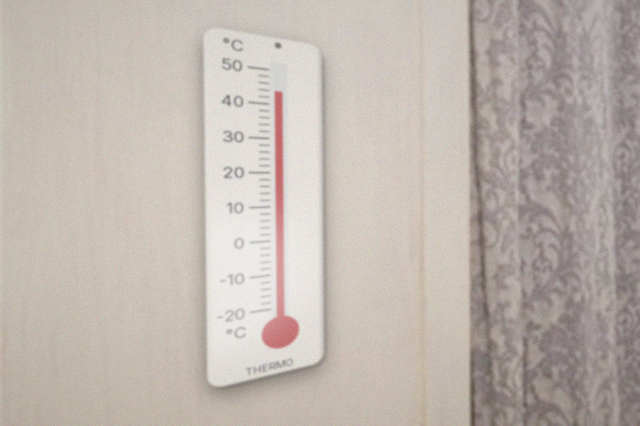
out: 44 °C
